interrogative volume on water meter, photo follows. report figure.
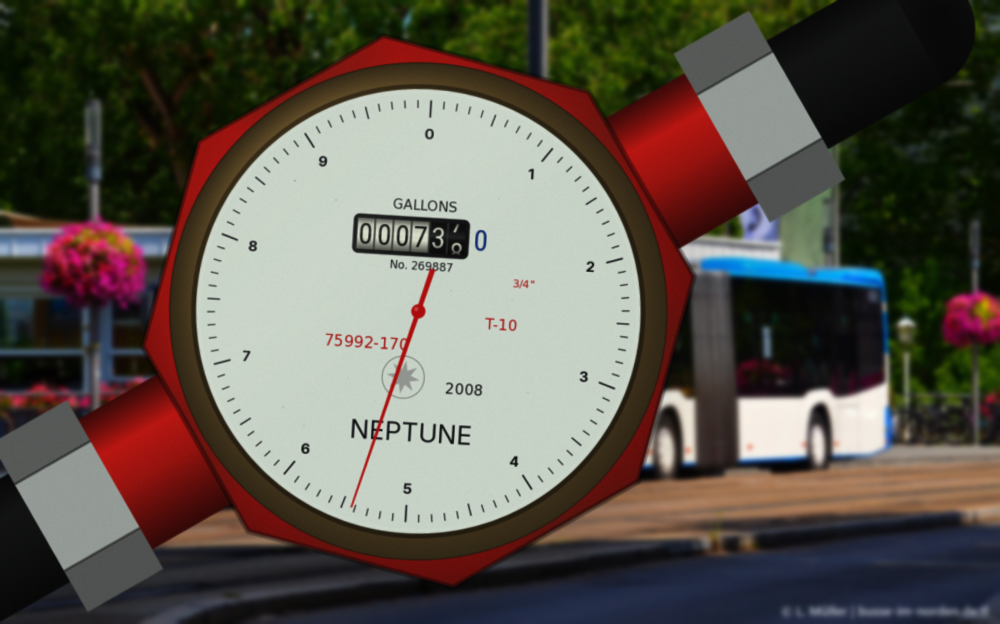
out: 7375.4 gal
